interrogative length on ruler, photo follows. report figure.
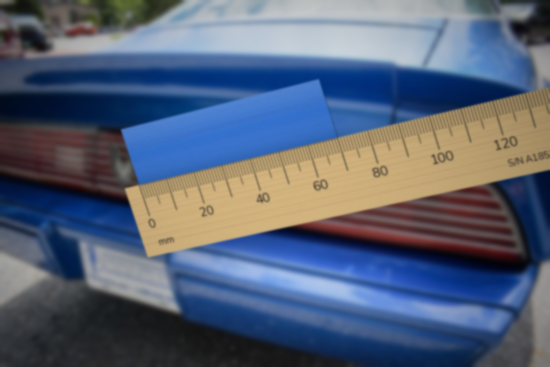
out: 70 mm
